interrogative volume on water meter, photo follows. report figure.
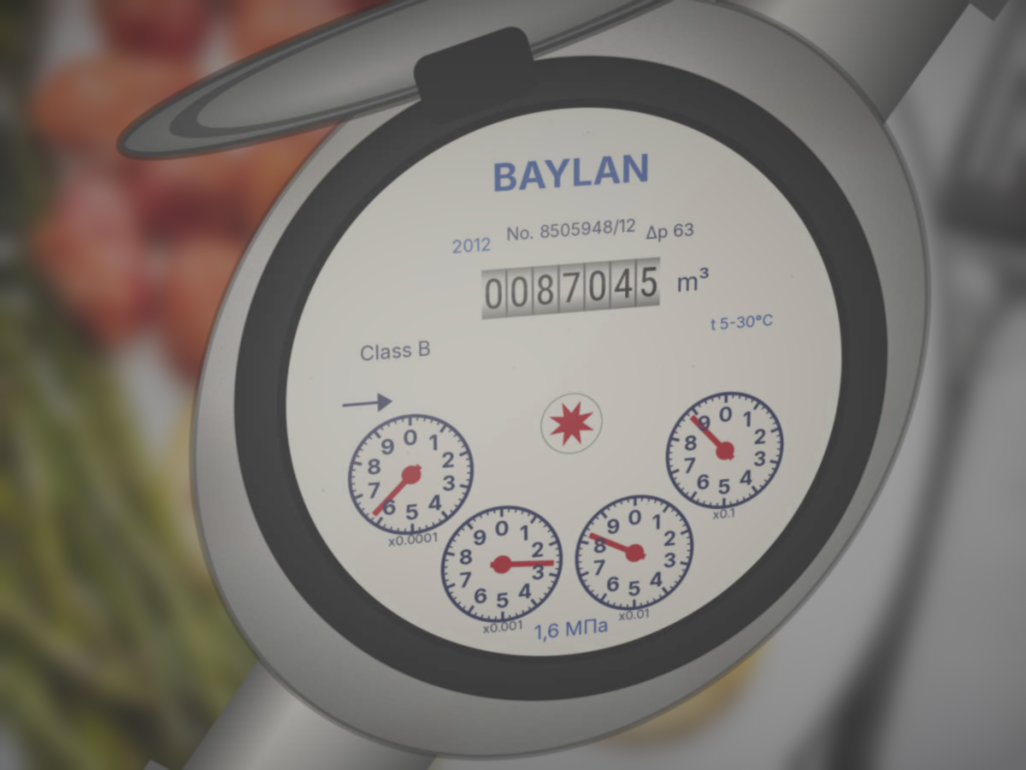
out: 87045.8826 m³
